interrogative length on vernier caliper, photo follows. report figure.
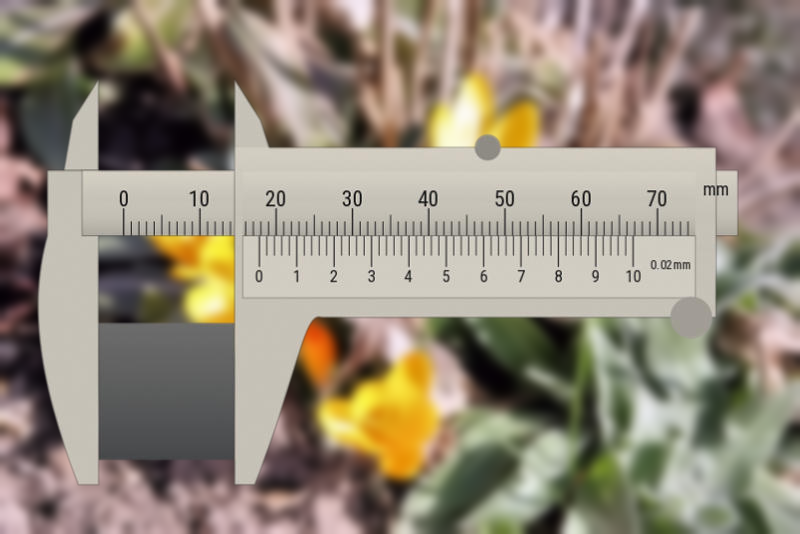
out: 17.8 mm
